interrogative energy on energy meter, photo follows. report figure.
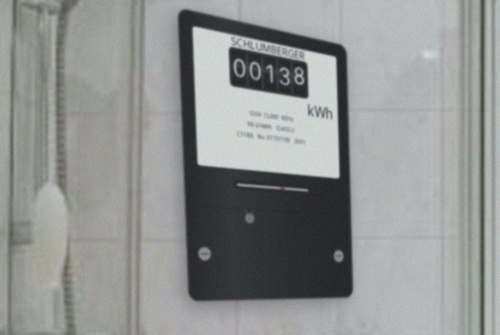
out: 138 kWh
